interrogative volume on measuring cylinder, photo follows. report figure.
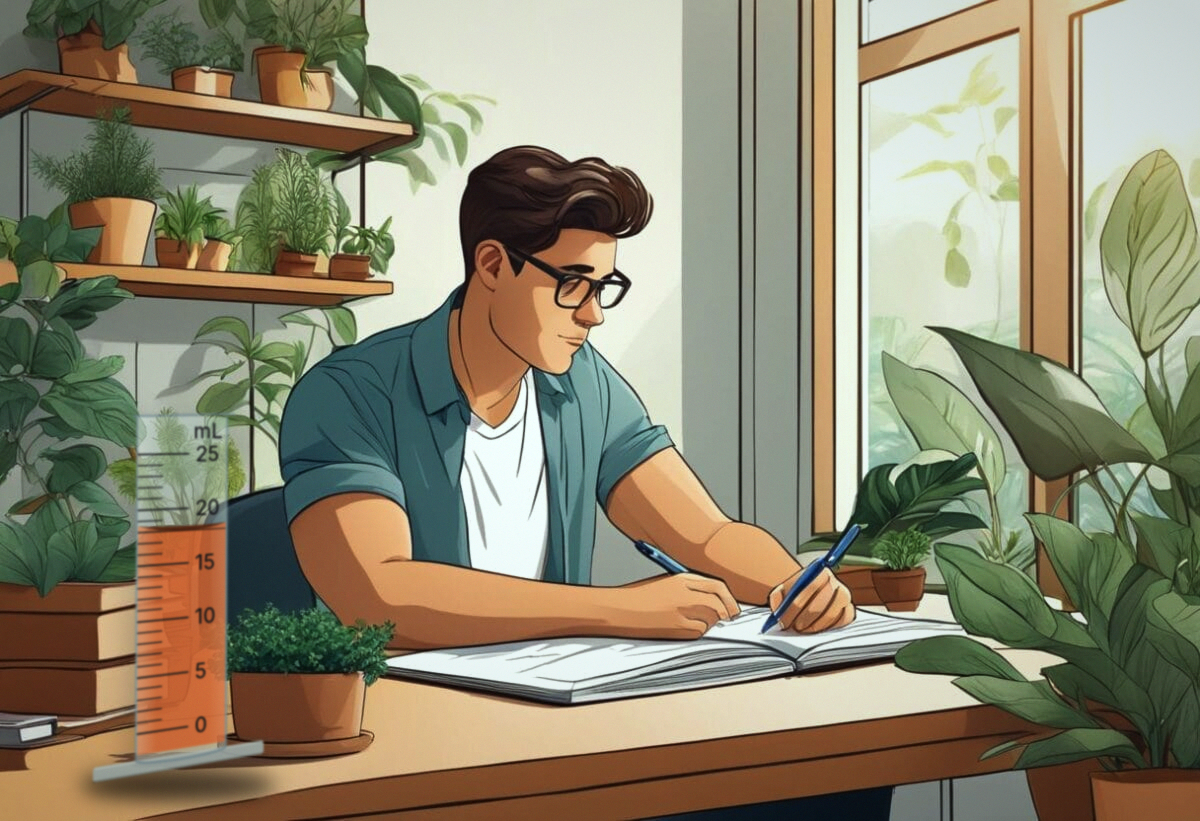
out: 18 mL
